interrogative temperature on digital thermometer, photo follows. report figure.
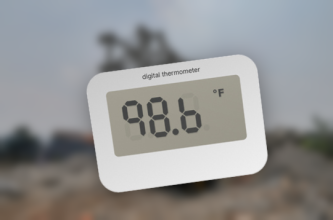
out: 98.6 °F
